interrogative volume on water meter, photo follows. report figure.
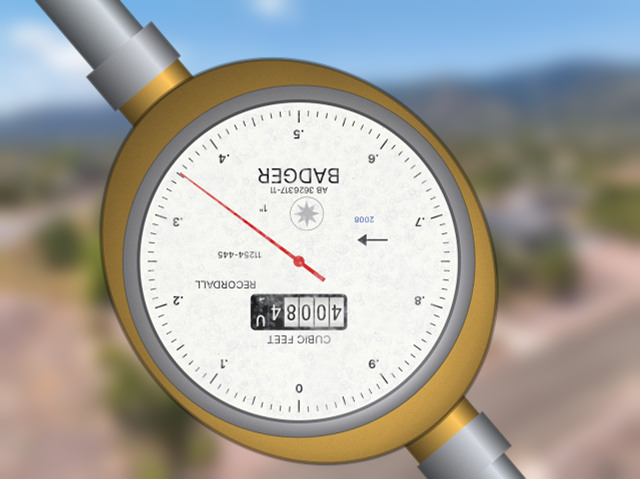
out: 400840.35 ft³
